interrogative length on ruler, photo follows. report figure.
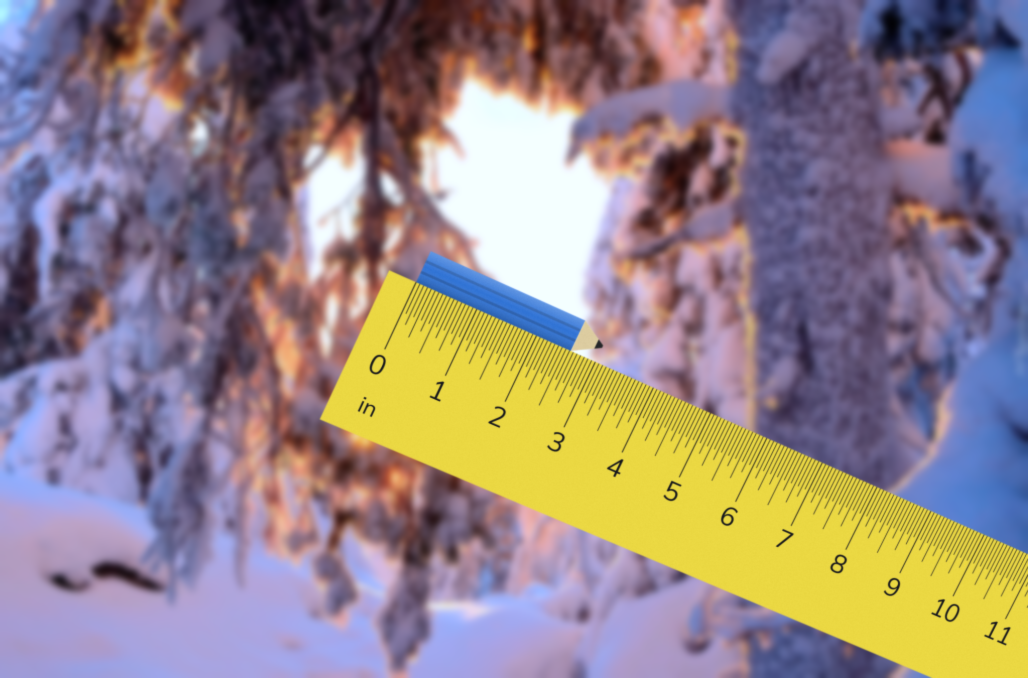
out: 3 in
